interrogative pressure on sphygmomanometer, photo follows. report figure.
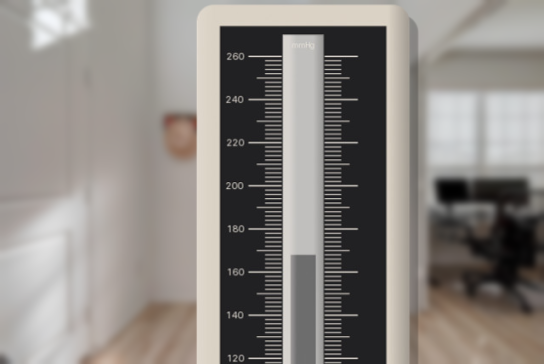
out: 168 mmHg
